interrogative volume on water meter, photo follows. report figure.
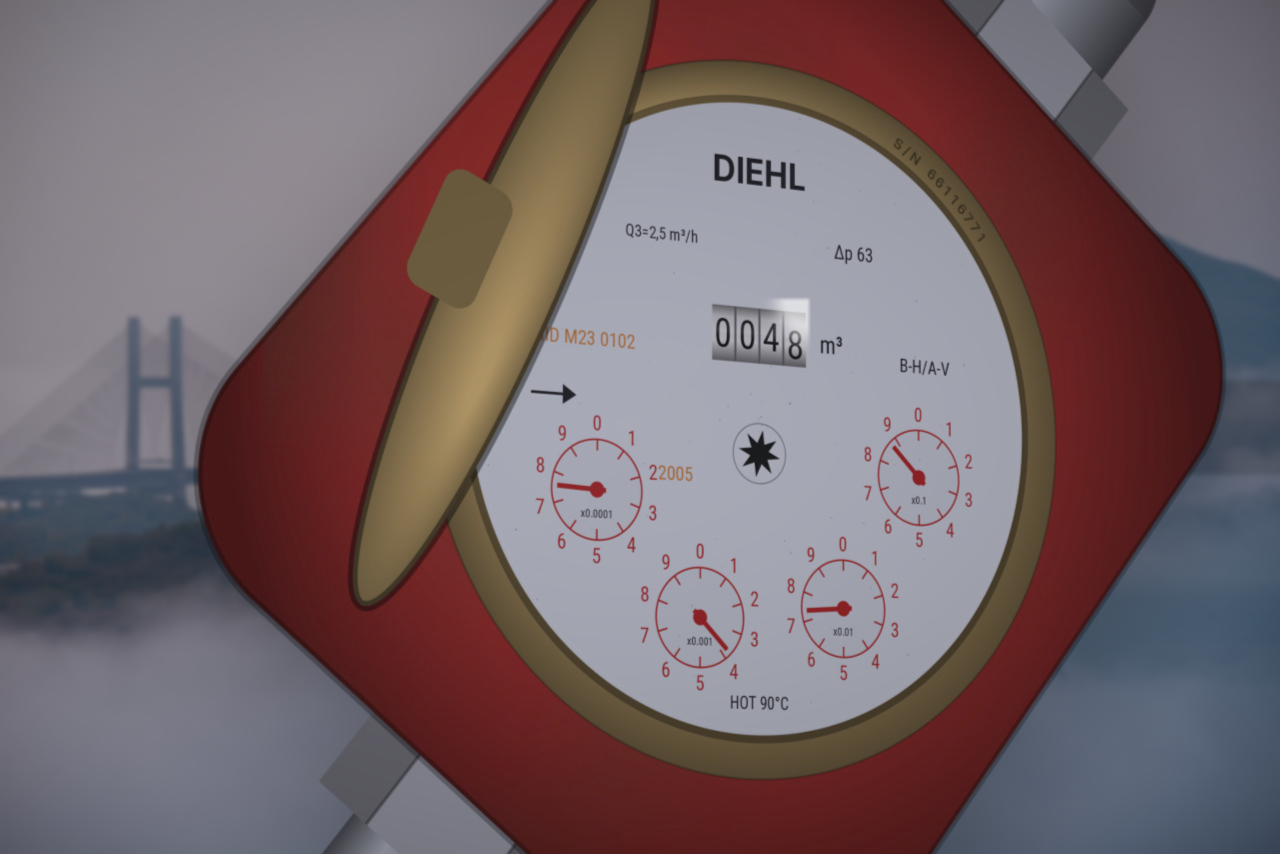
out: 47.8737 m³
